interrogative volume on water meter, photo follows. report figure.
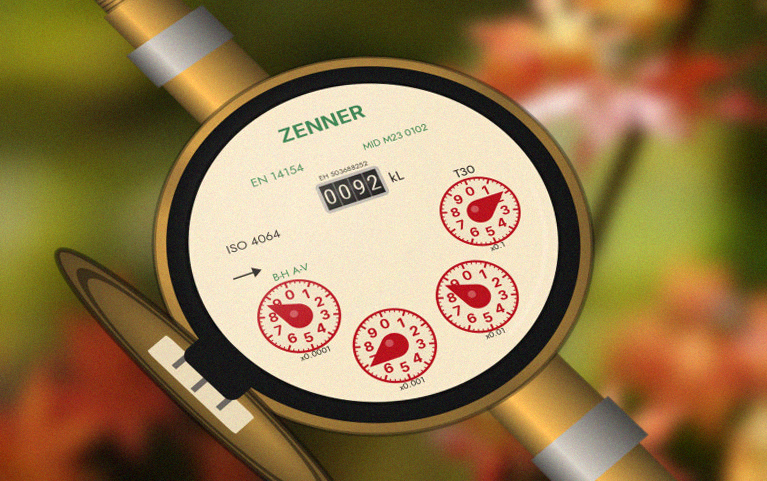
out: 92.1868 kL
